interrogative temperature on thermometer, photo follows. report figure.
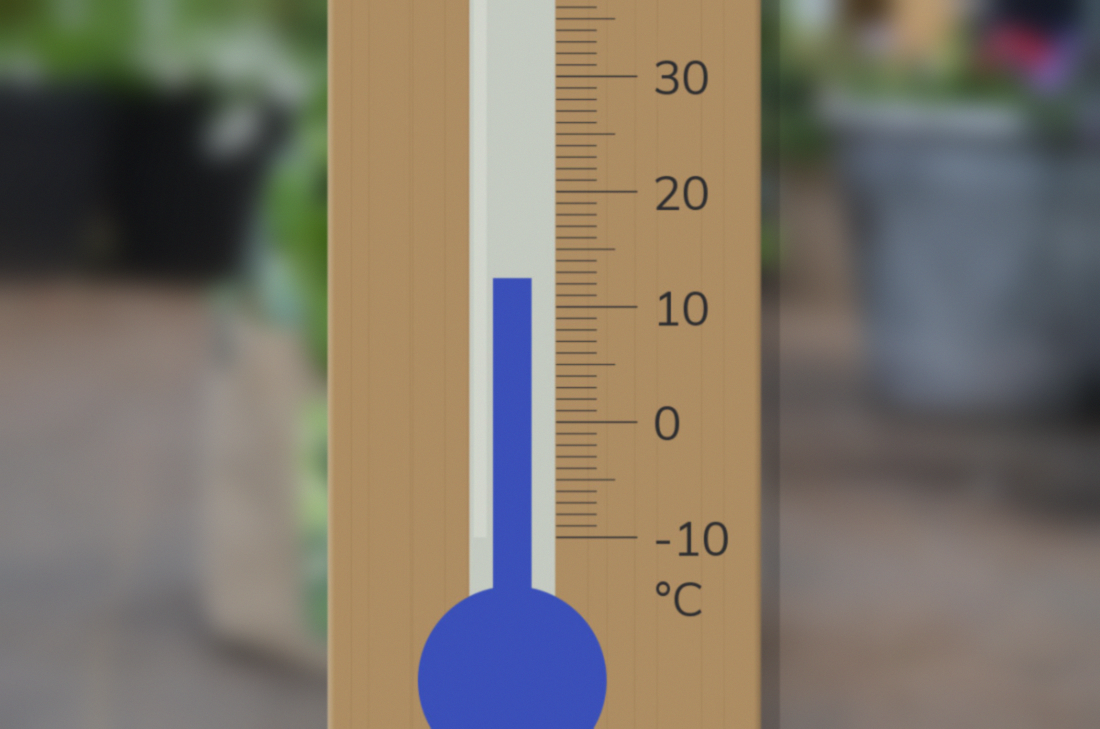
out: 12.5 °C
